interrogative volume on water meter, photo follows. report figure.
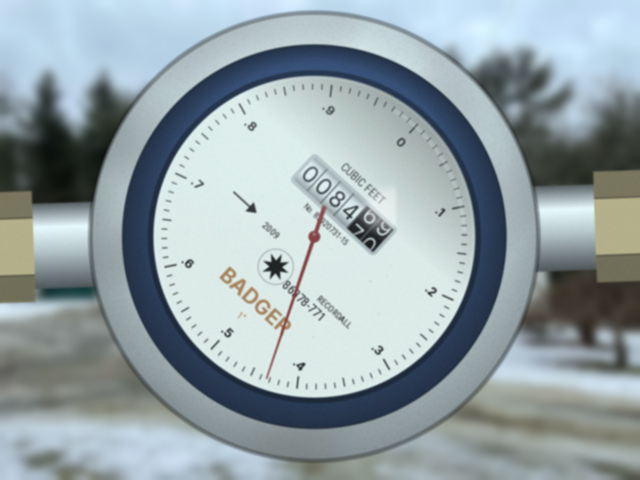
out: 8469.43 ft³
